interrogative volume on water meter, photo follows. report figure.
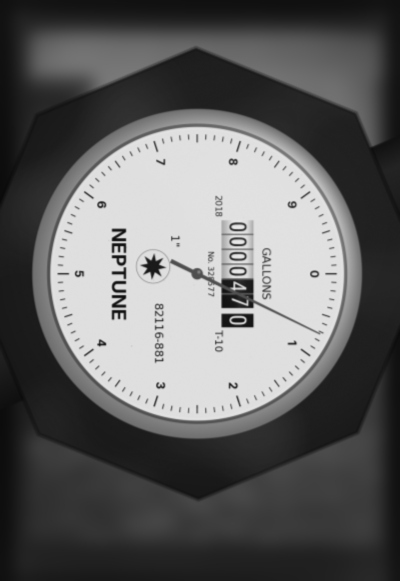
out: 470.7 gal
